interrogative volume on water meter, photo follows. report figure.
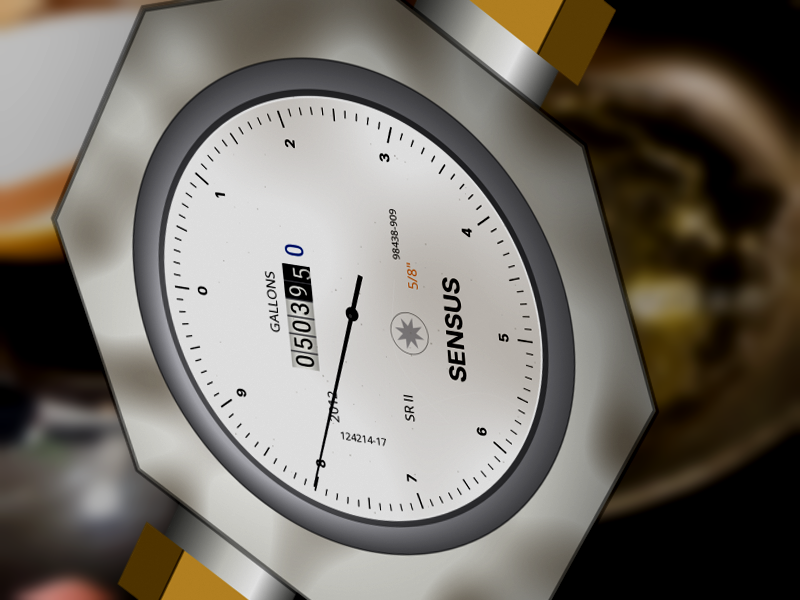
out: 503948.0 gal
